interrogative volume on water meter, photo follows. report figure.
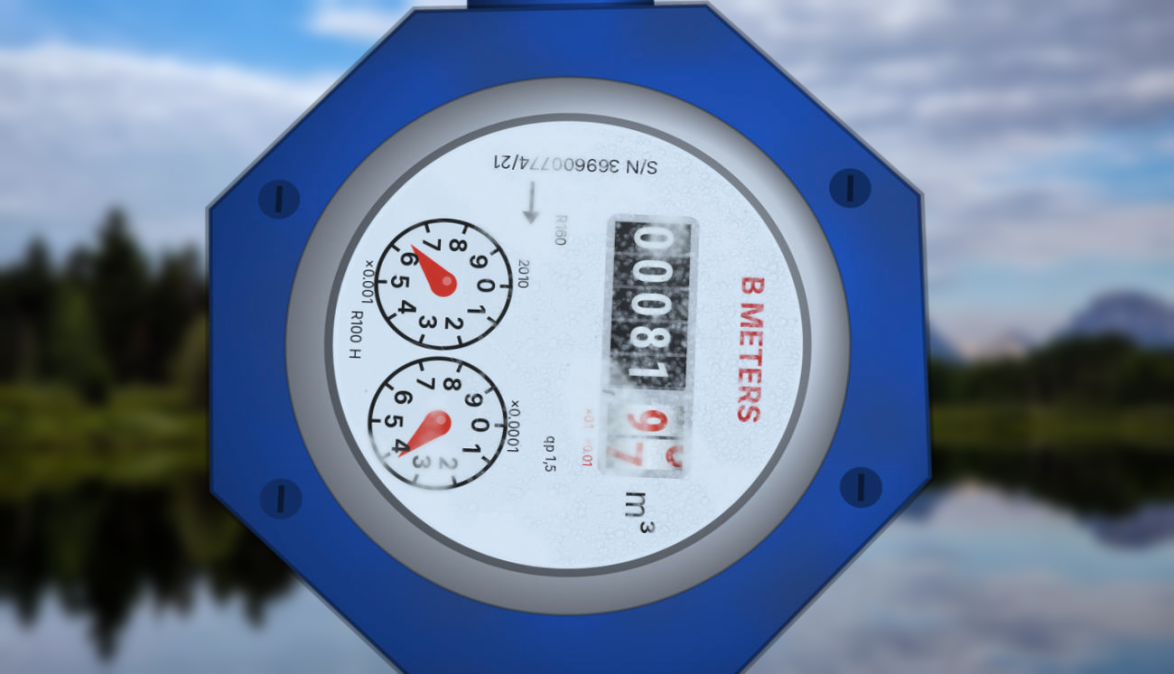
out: 81.9663 m³
